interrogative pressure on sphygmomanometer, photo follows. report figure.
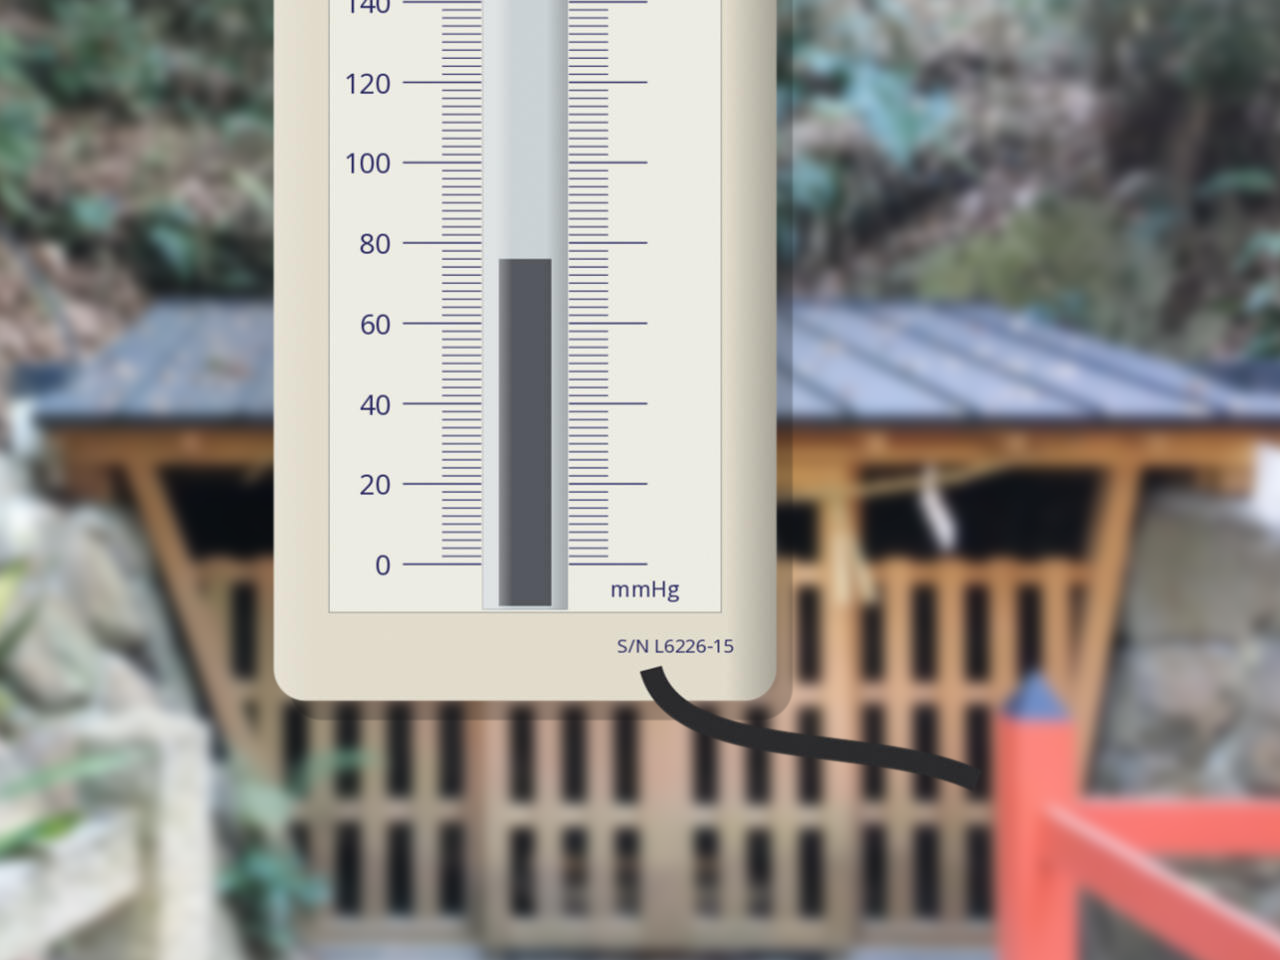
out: 76 mmHg
